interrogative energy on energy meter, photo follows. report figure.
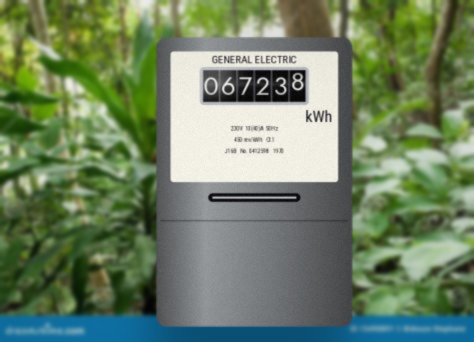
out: 67238 kWh
